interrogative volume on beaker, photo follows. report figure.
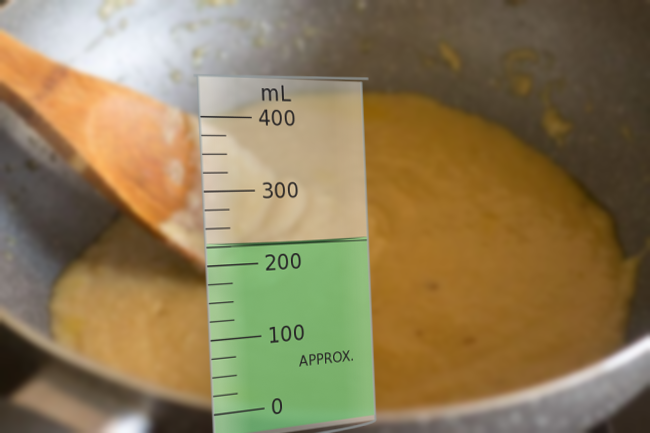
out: 225 mL
